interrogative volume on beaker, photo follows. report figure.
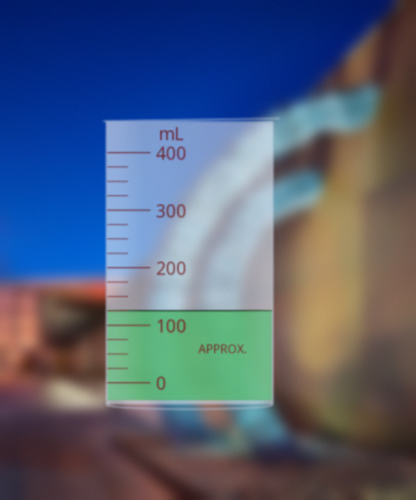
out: 125 mL
